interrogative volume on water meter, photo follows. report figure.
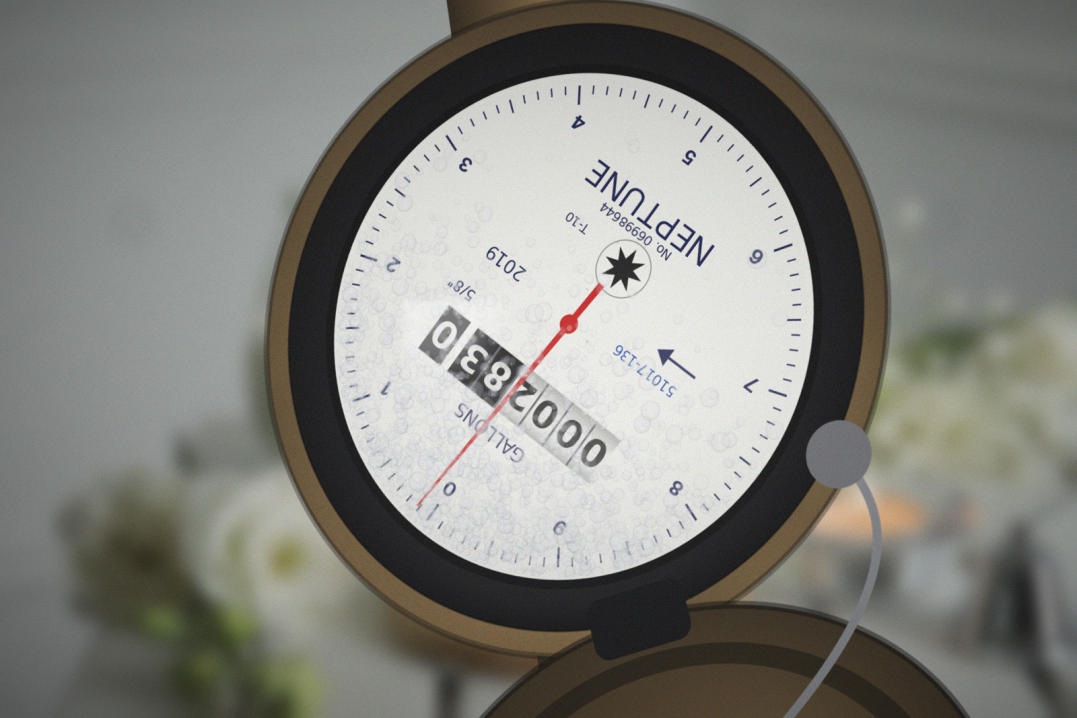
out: 2830.1 gal
